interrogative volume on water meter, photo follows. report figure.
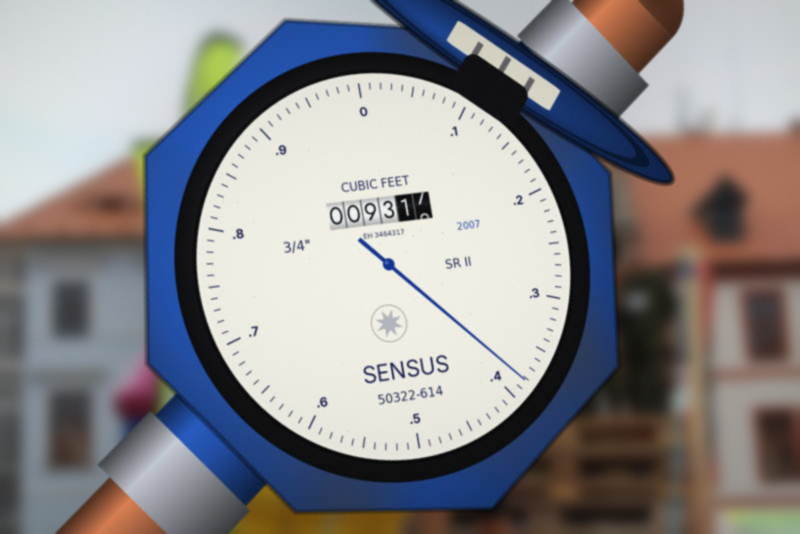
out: 9317.38 ft³
